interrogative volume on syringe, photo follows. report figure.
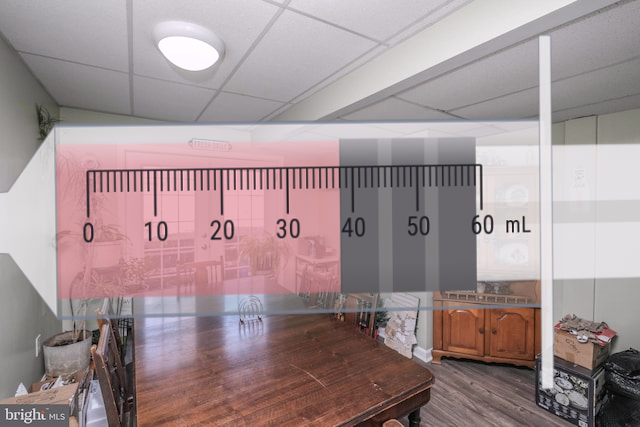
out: 38 mL
